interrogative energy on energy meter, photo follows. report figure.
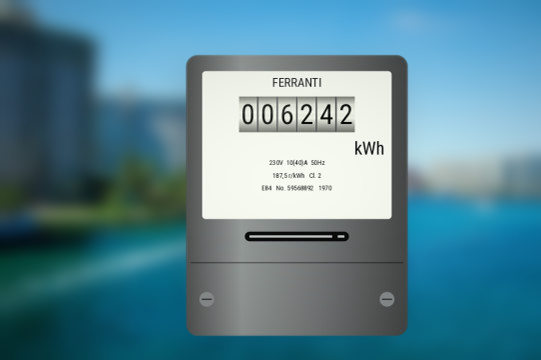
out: 6242 kWh
